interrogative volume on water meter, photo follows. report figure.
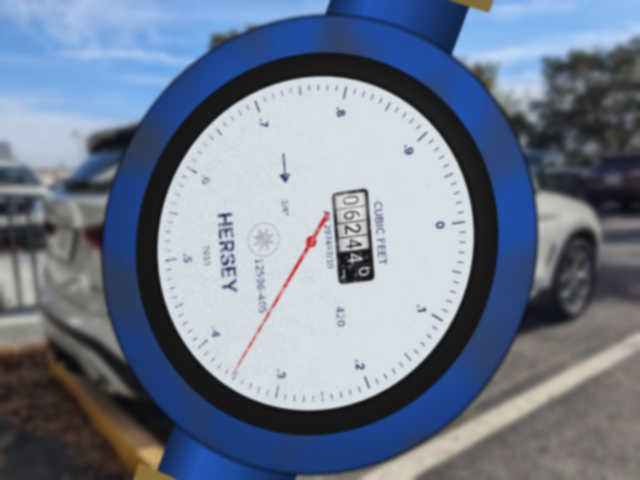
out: 62446.35 ft³
